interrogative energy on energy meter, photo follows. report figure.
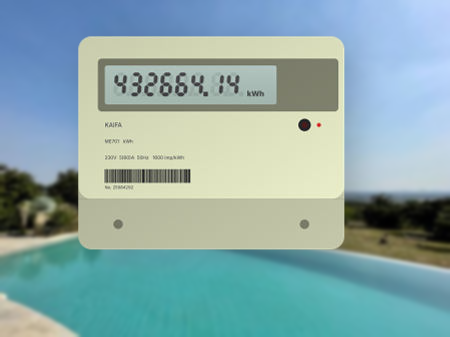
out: 432664.14 kWh
